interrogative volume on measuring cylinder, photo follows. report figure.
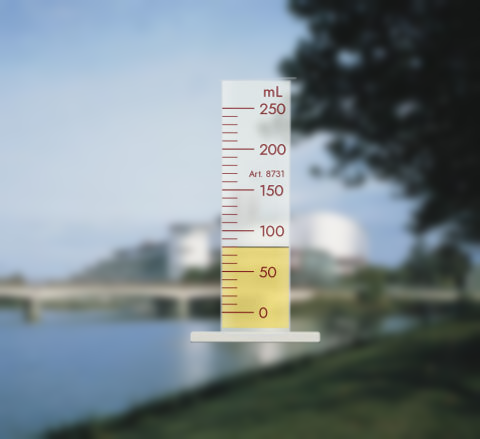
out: 80 mL
